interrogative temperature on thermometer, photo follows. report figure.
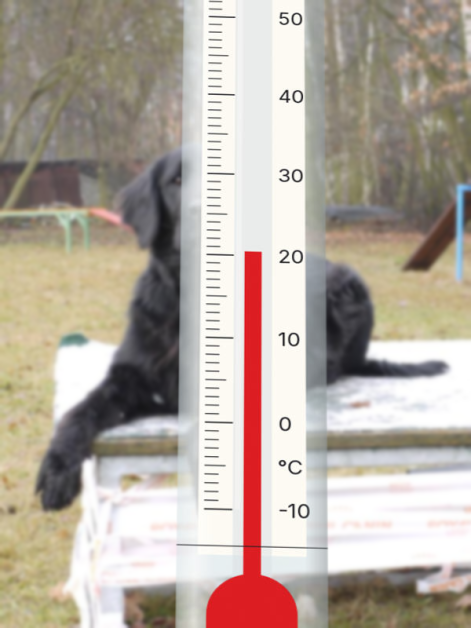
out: 20.5 °C
